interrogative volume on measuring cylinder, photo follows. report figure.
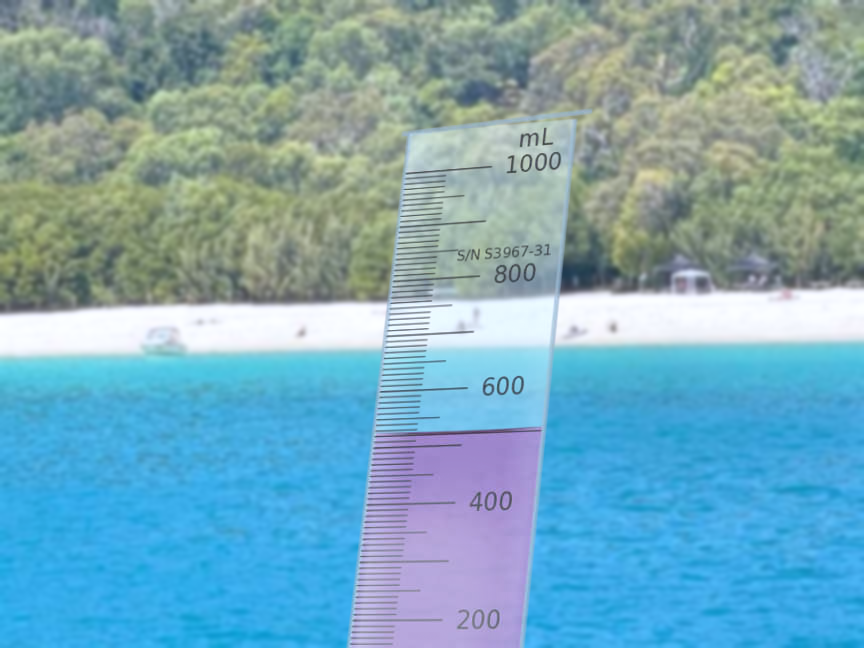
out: 520 mL
